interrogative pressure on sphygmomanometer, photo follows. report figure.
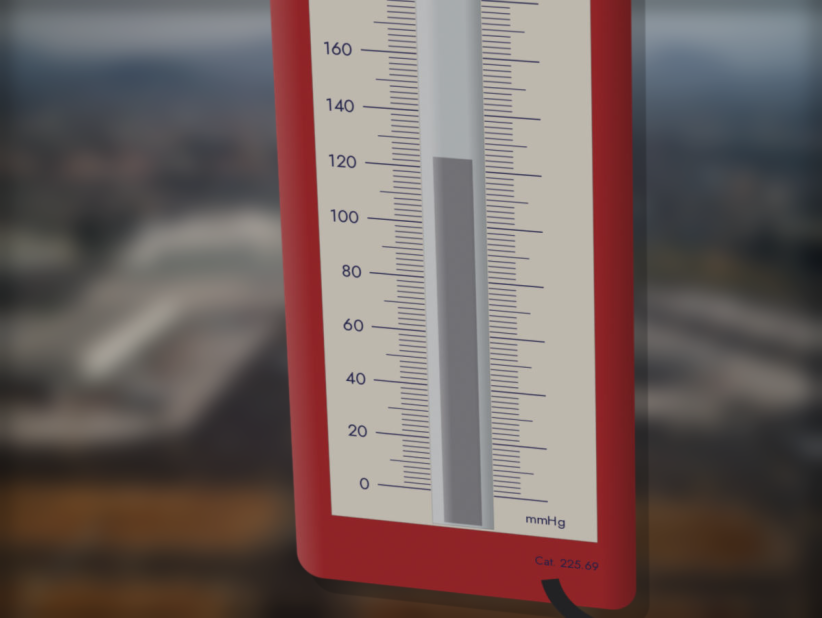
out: 124 mmHg
